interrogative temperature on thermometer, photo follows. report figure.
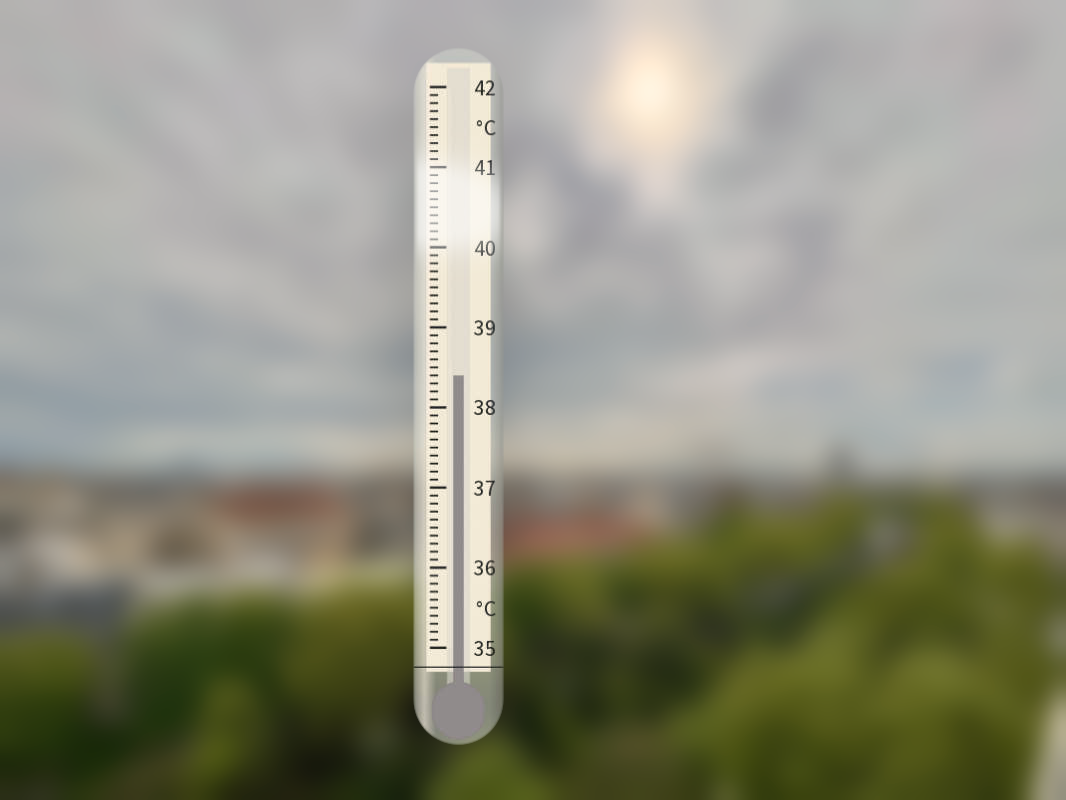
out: 38.4 °C
